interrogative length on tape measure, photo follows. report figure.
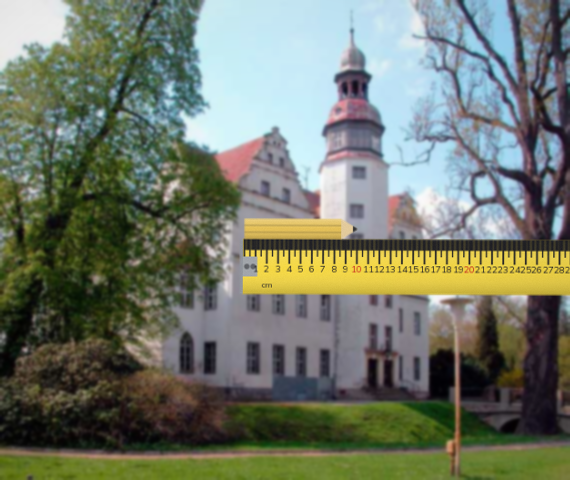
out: 10 cm
